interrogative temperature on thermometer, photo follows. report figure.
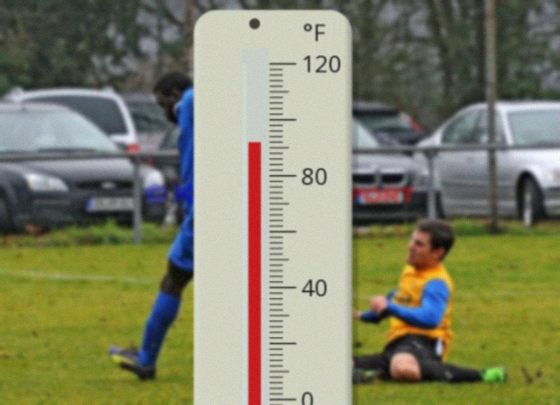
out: 92 °F
